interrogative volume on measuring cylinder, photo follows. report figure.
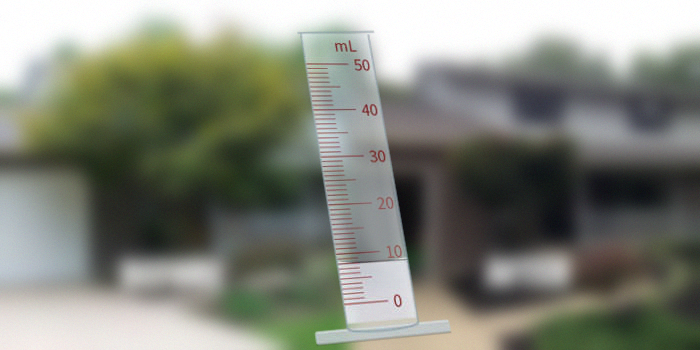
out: 8 mL
